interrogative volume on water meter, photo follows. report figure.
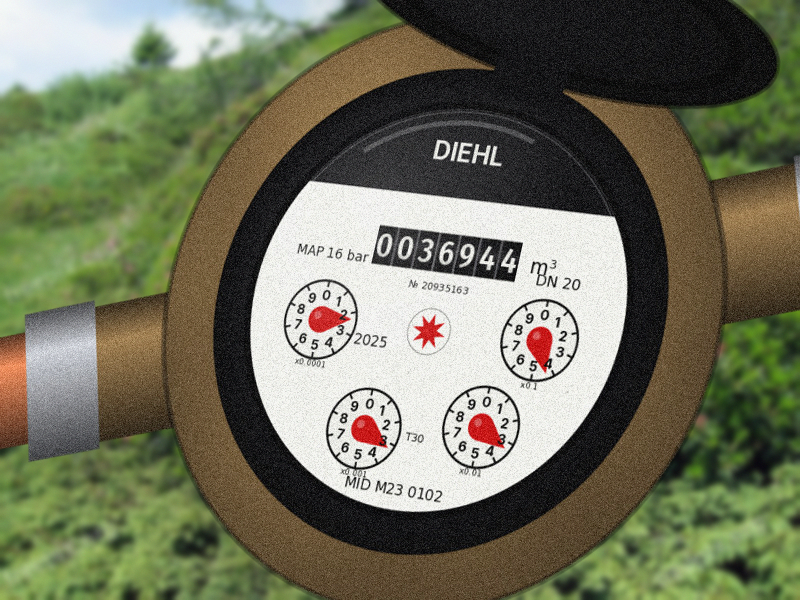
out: 36944.4332 m³
